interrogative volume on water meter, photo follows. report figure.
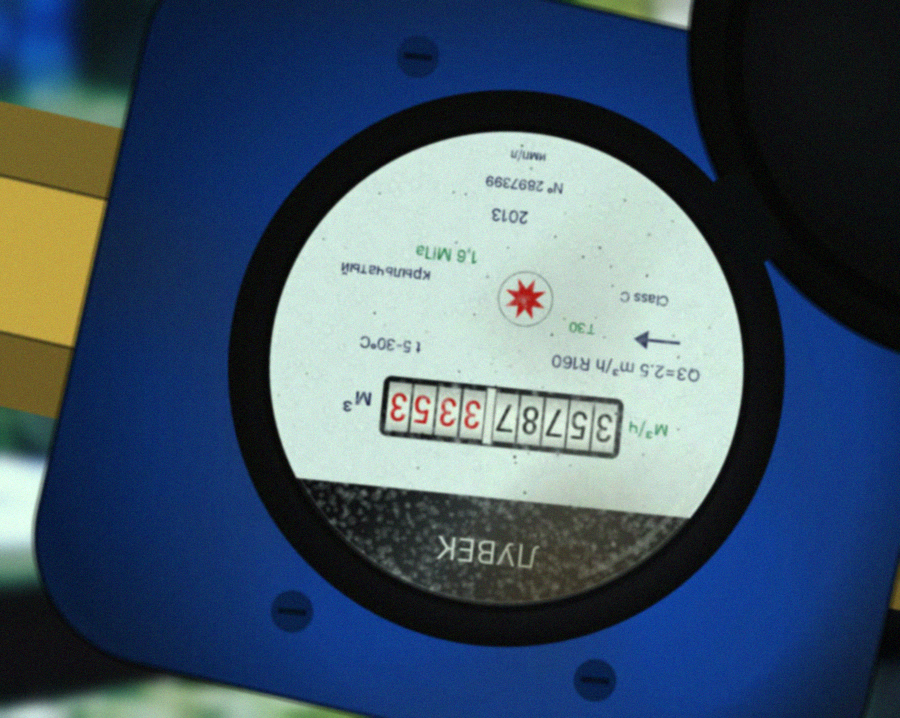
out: 35787.3353 m³
